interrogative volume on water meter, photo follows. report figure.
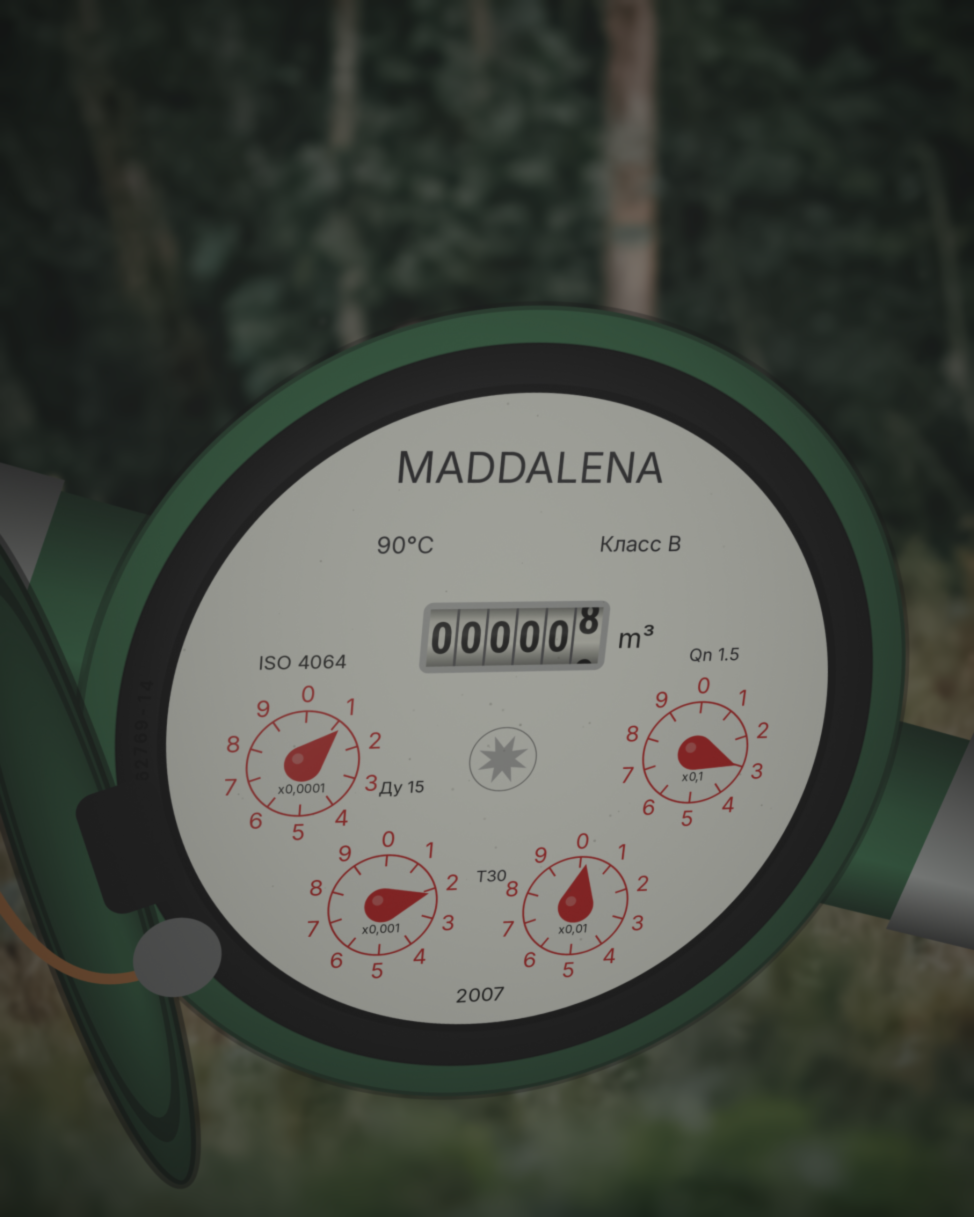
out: 8.3021 m³
